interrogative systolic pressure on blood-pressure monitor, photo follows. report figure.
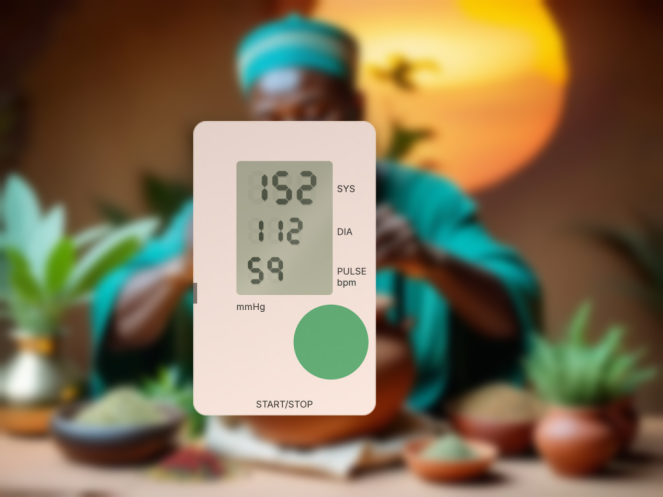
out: 152 mmHg
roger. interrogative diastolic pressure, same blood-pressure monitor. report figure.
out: 112 mmHg
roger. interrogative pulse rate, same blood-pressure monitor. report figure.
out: 59 bpm
